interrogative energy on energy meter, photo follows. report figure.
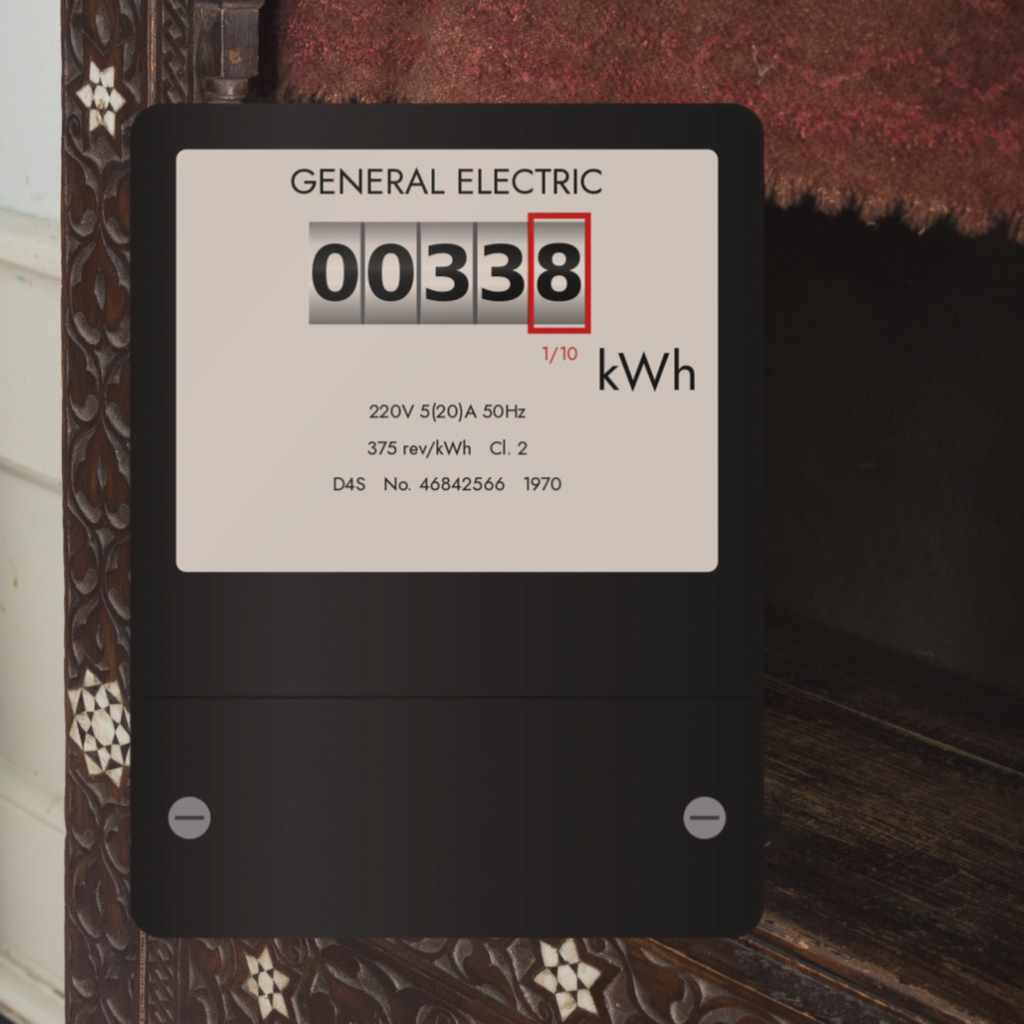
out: 33.8 kWh
